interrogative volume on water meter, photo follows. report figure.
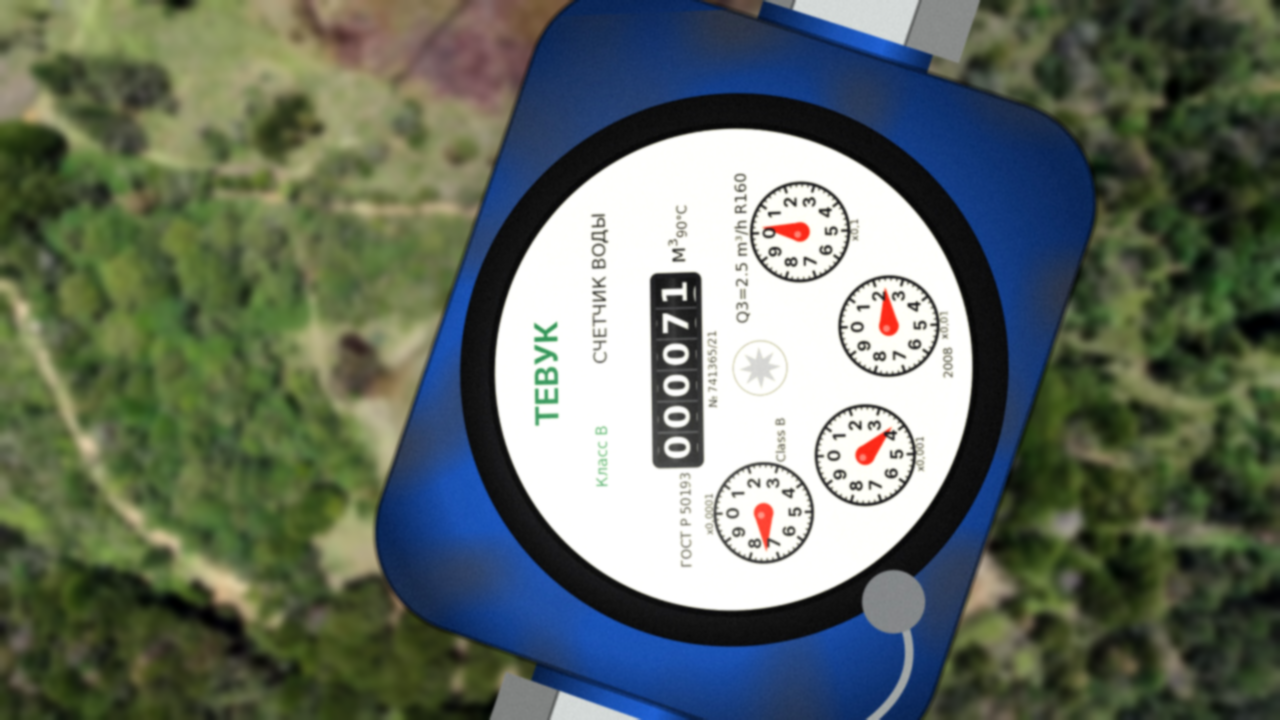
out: 71.0237 m³
